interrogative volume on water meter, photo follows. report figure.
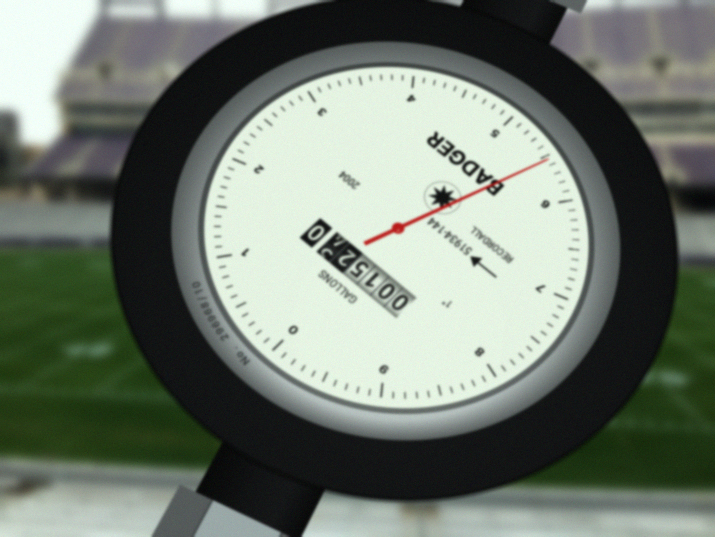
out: 15235.5 gal
